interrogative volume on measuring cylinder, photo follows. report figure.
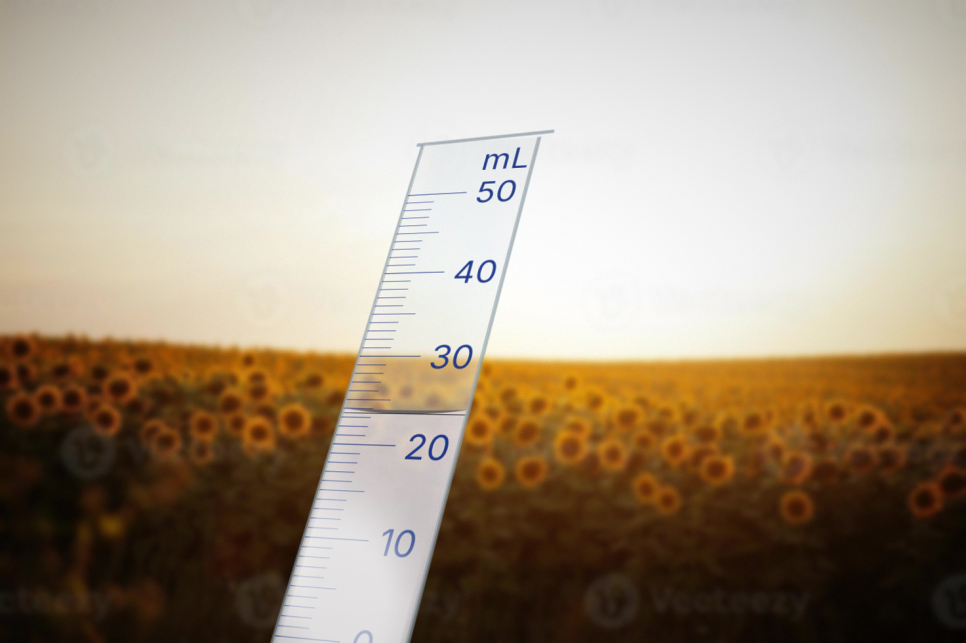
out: 23.5 mL
